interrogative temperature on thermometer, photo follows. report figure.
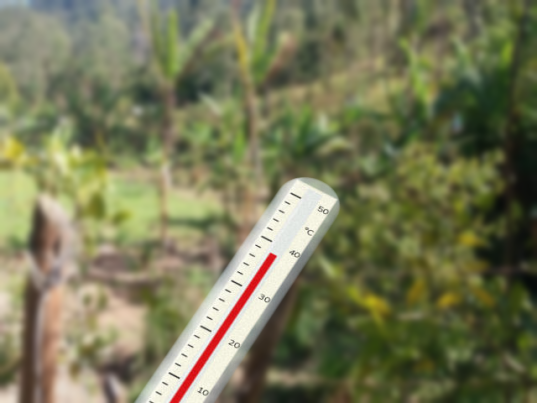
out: 38 °C
